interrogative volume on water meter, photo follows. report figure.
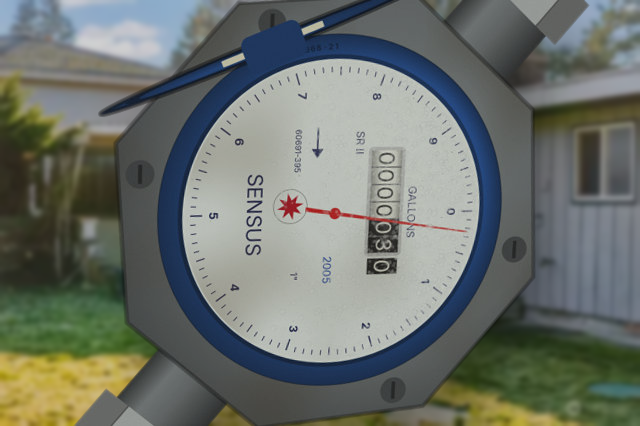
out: 30.2 gal
